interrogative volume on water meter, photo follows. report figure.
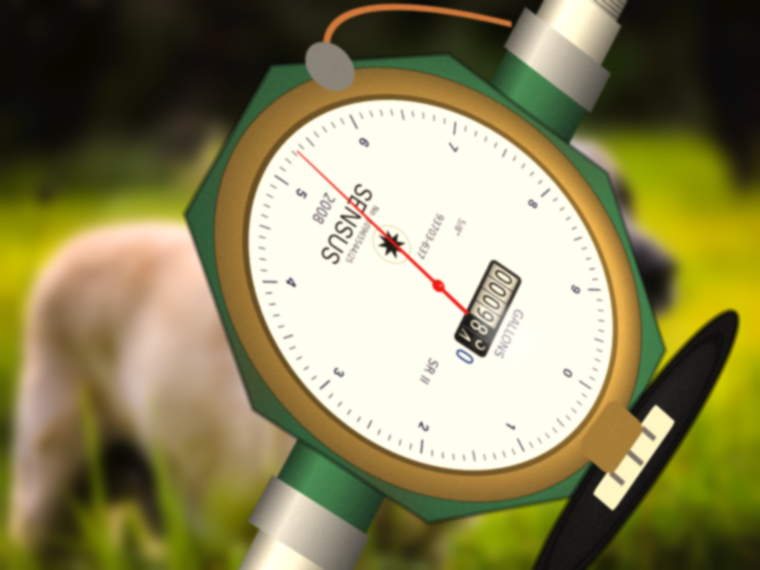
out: 9835.3 gal
